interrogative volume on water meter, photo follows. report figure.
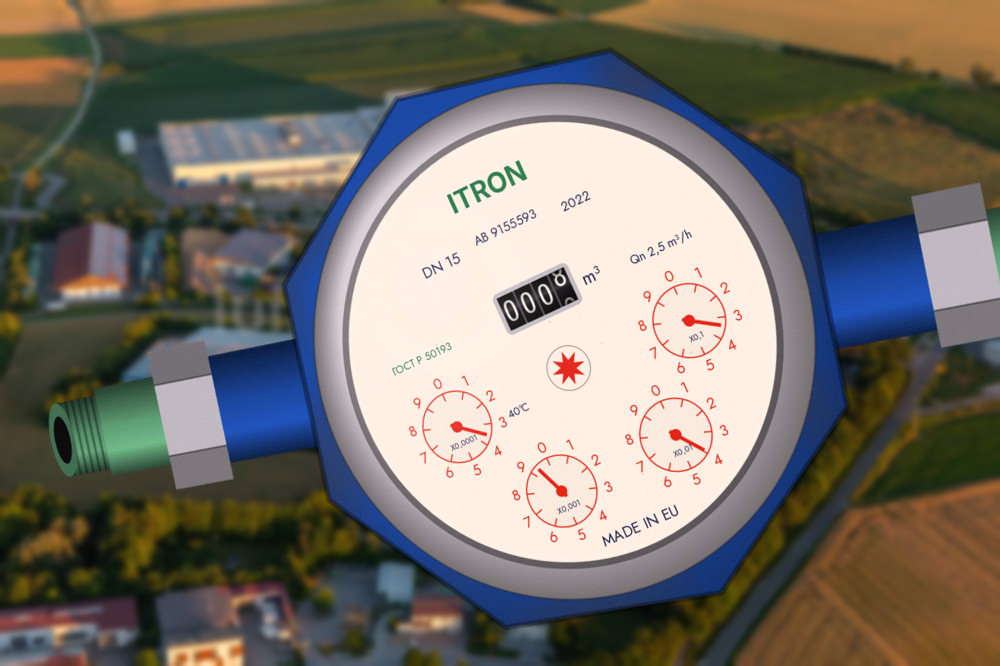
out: 8.3393 m³
